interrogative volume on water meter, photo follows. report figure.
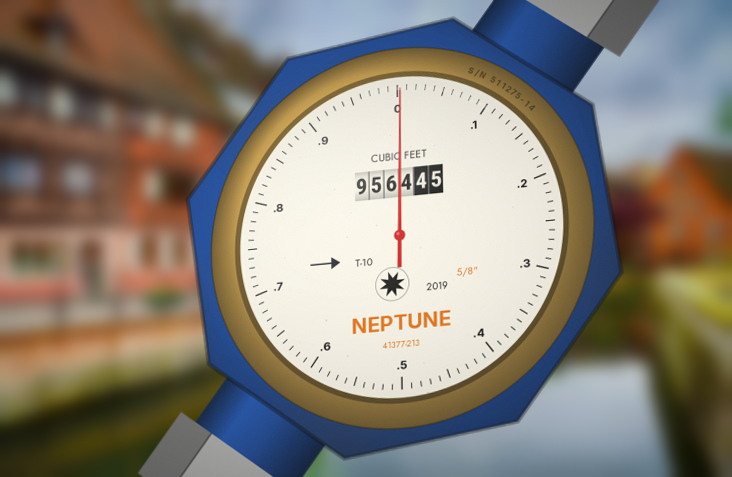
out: 956445.00 ft³
